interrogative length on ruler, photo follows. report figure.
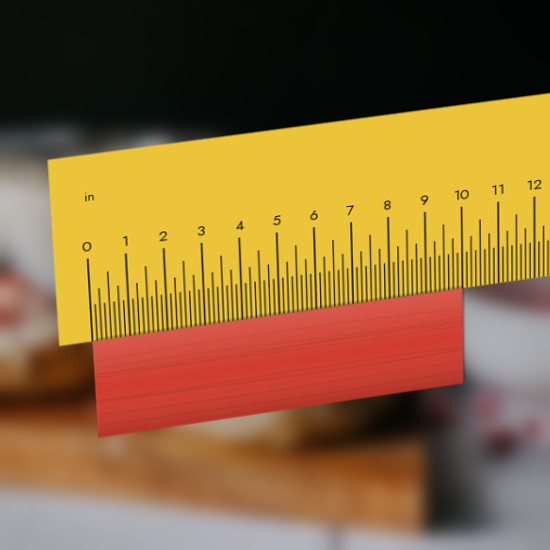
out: 10 in
